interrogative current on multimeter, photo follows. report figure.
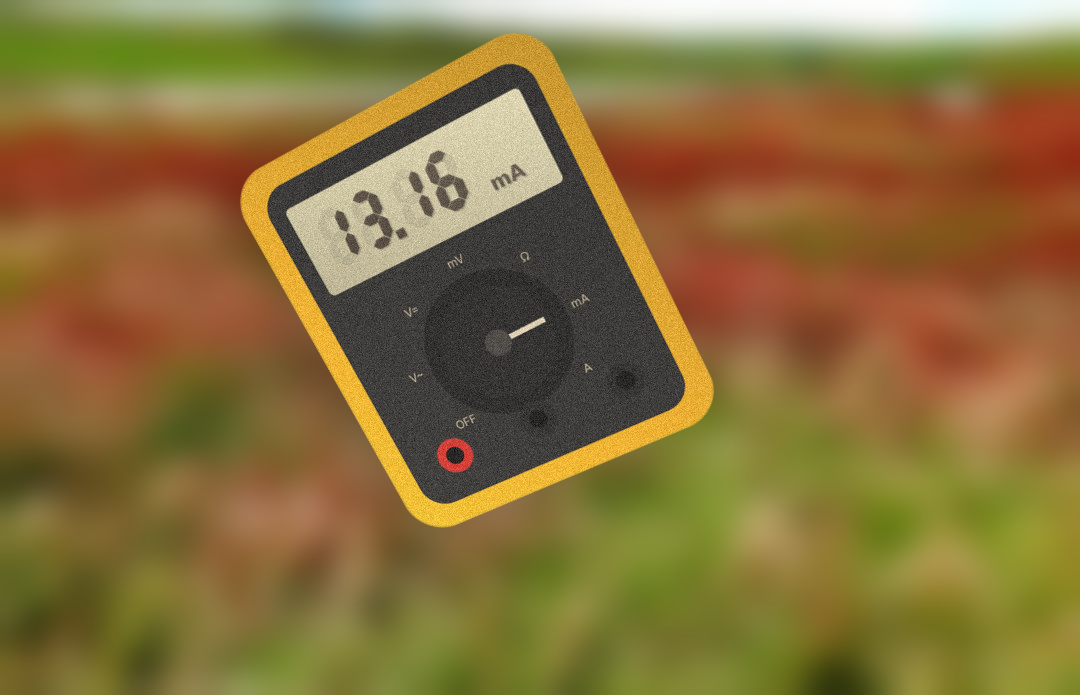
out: 13.16 mA
